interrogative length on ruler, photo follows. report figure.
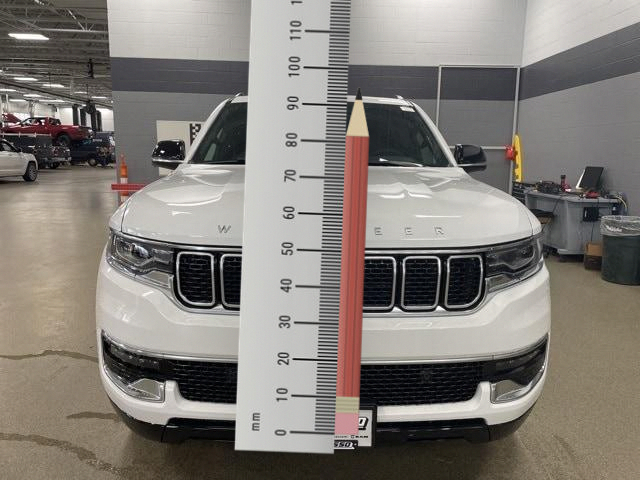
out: 95 mm
